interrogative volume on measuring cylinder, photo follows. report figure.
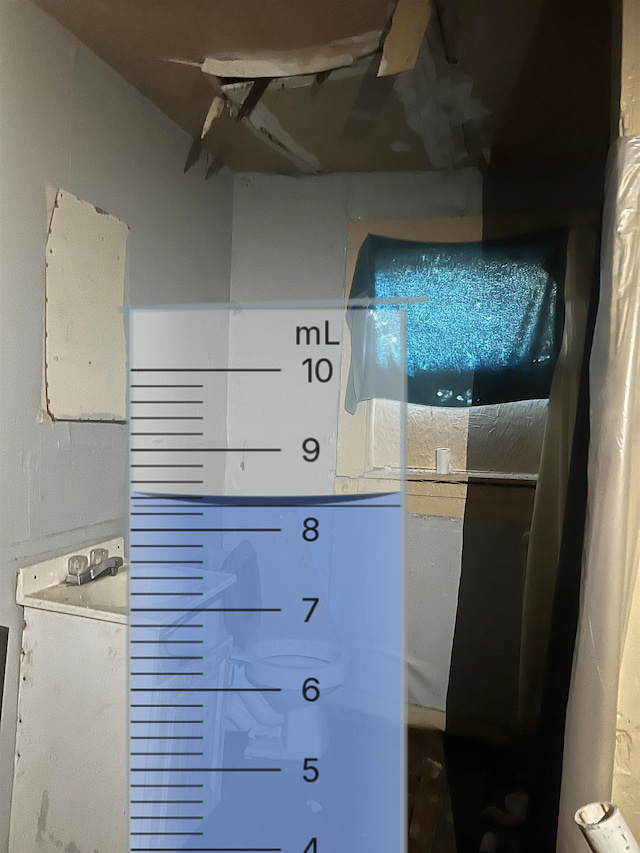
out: 8.3 mL
